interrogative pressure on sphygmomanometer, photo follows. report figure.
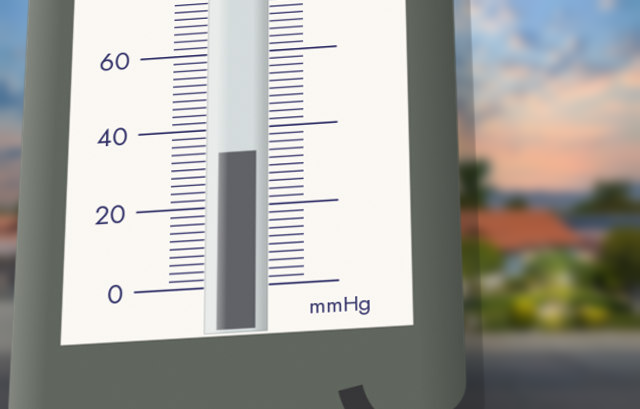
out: 34 mmHg
